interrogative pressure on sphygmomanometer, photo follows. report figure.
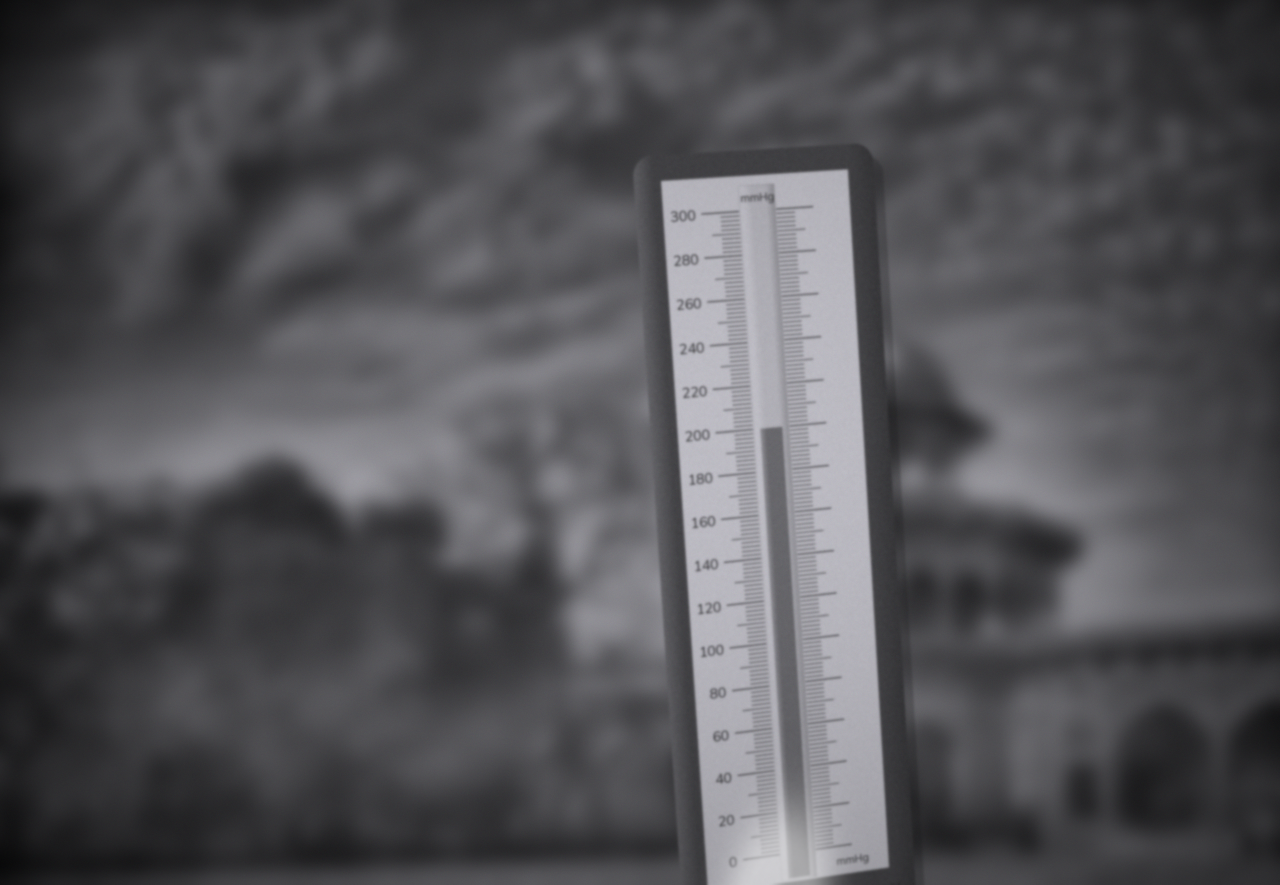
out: 200 mmHg
